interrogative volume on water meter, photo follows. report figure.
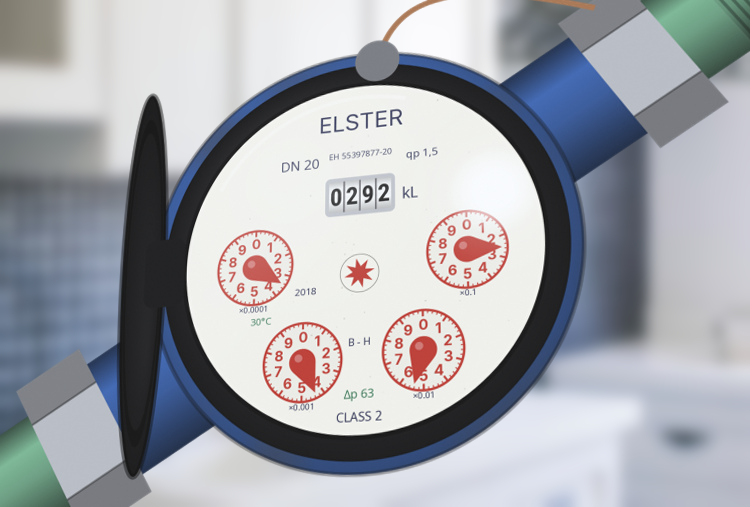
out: 292.2543 kL
